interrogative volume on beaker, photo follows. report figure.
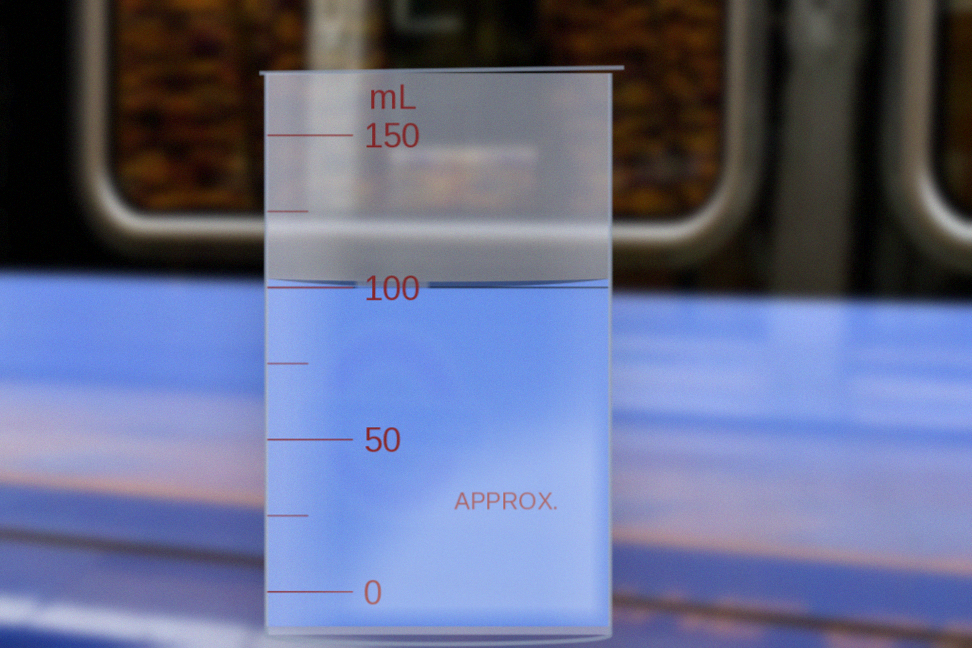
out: 100 mL
